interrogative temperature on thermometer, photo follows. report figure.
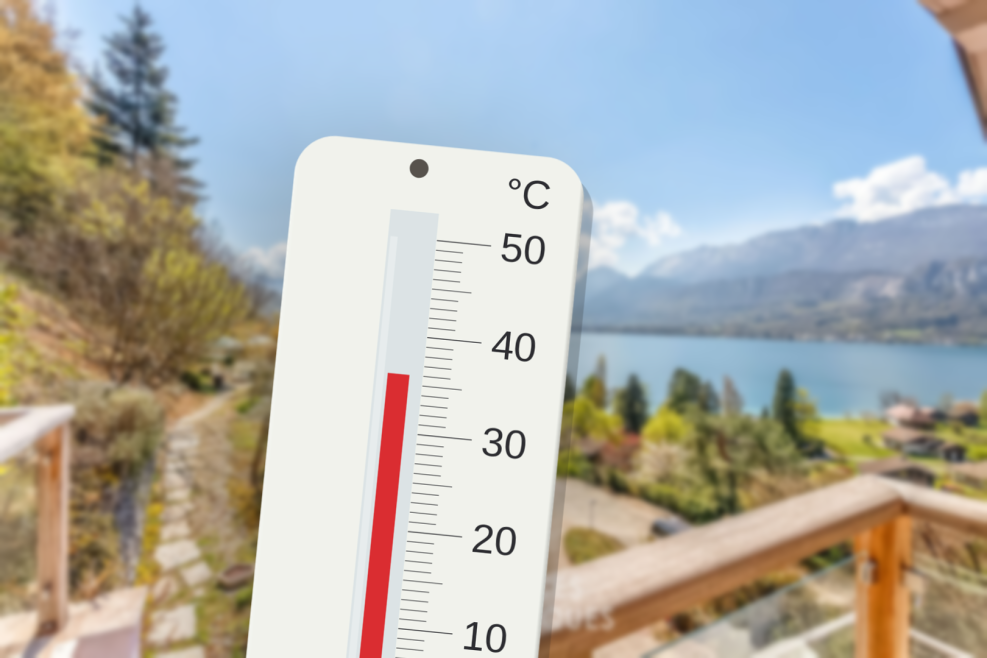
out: 36 °C
